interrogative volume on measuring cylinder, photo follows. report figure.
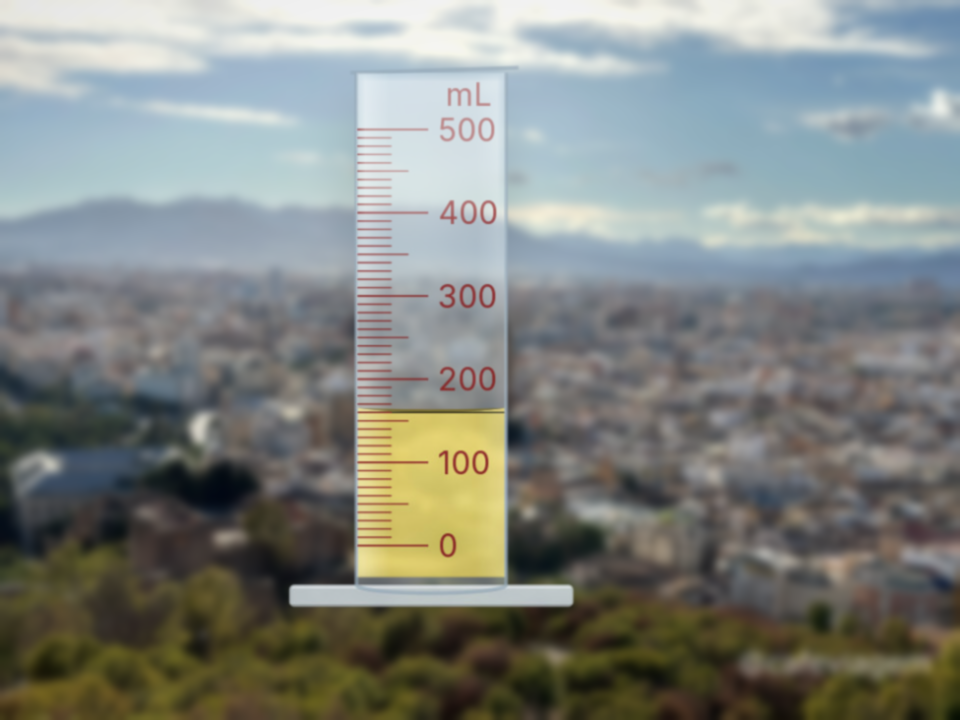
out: 160 mL
